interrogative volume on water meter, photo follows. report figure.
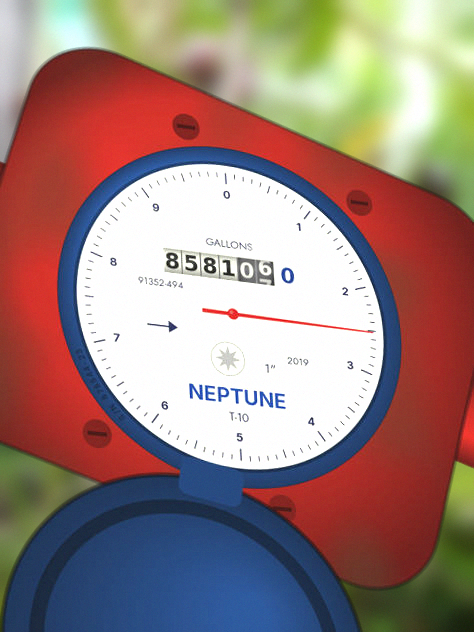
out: 8581062.5 gal
